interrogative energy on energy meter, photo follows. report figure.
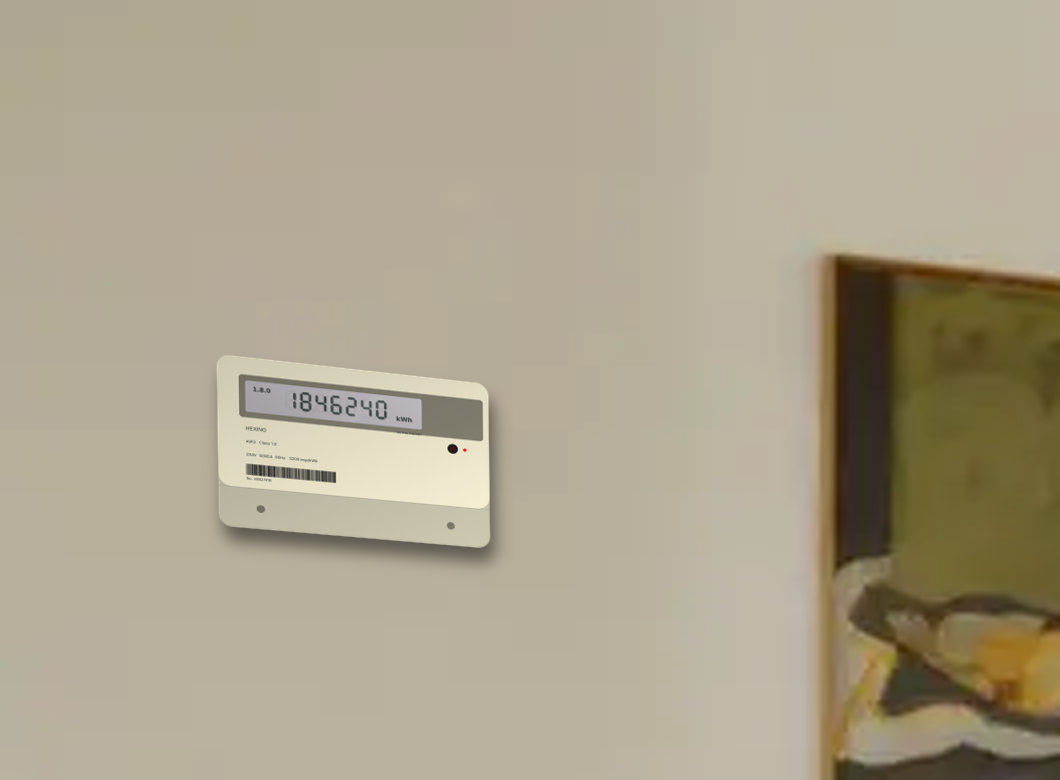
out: 1846240 kWh
